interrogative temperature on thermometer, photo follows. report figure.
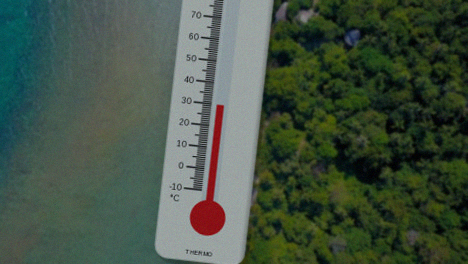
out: 30 °C
